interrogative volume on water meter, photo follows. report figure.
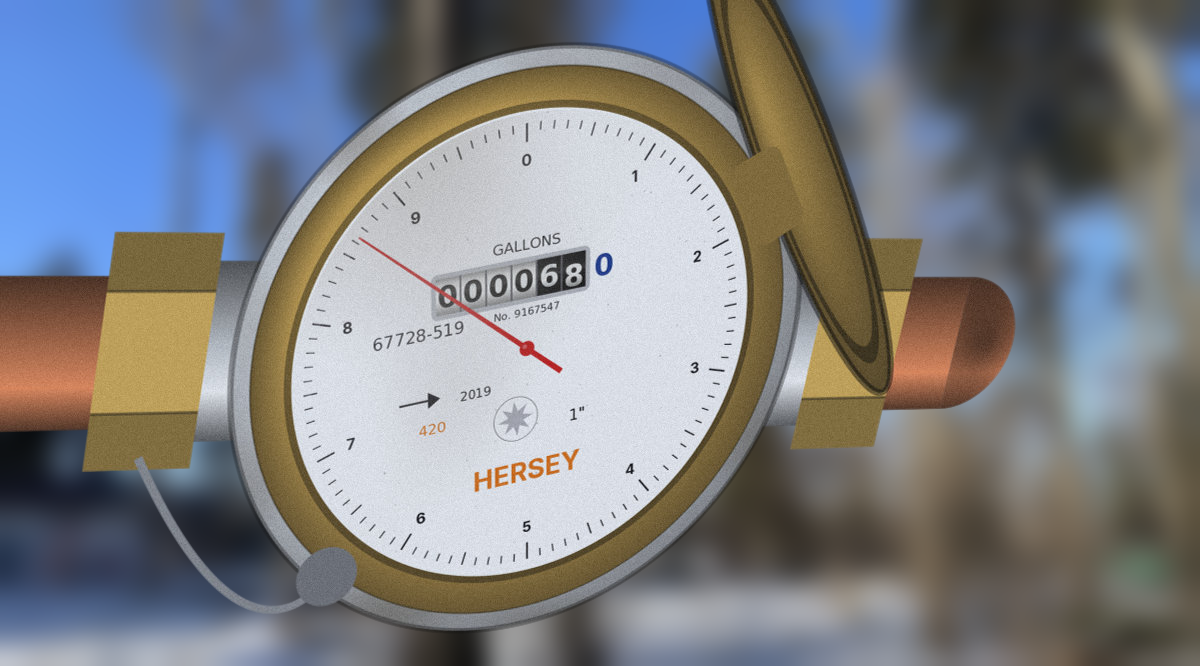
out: 678.6 gal
